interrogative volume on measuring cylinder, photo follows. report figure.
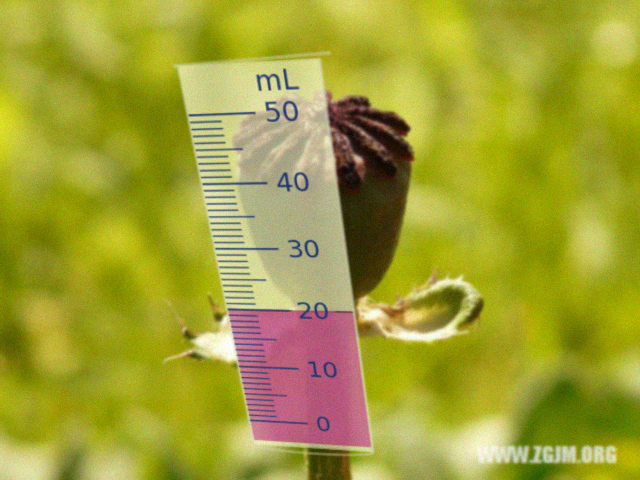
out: 20 mL
